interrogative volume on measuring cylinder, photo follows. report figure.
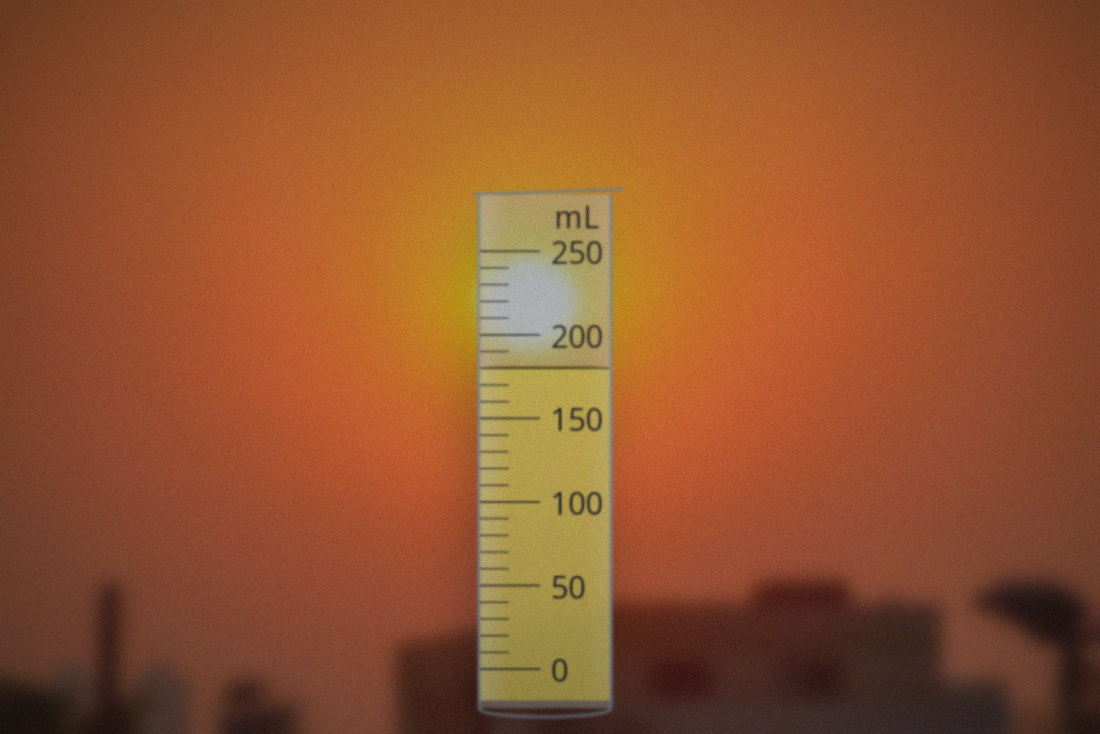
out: 180 mL
